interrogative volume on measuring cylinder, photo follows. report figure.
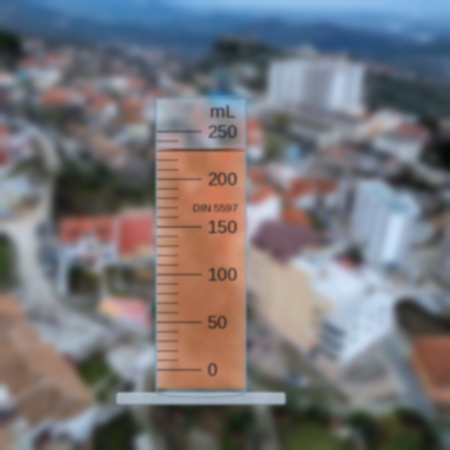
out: 230 mL
